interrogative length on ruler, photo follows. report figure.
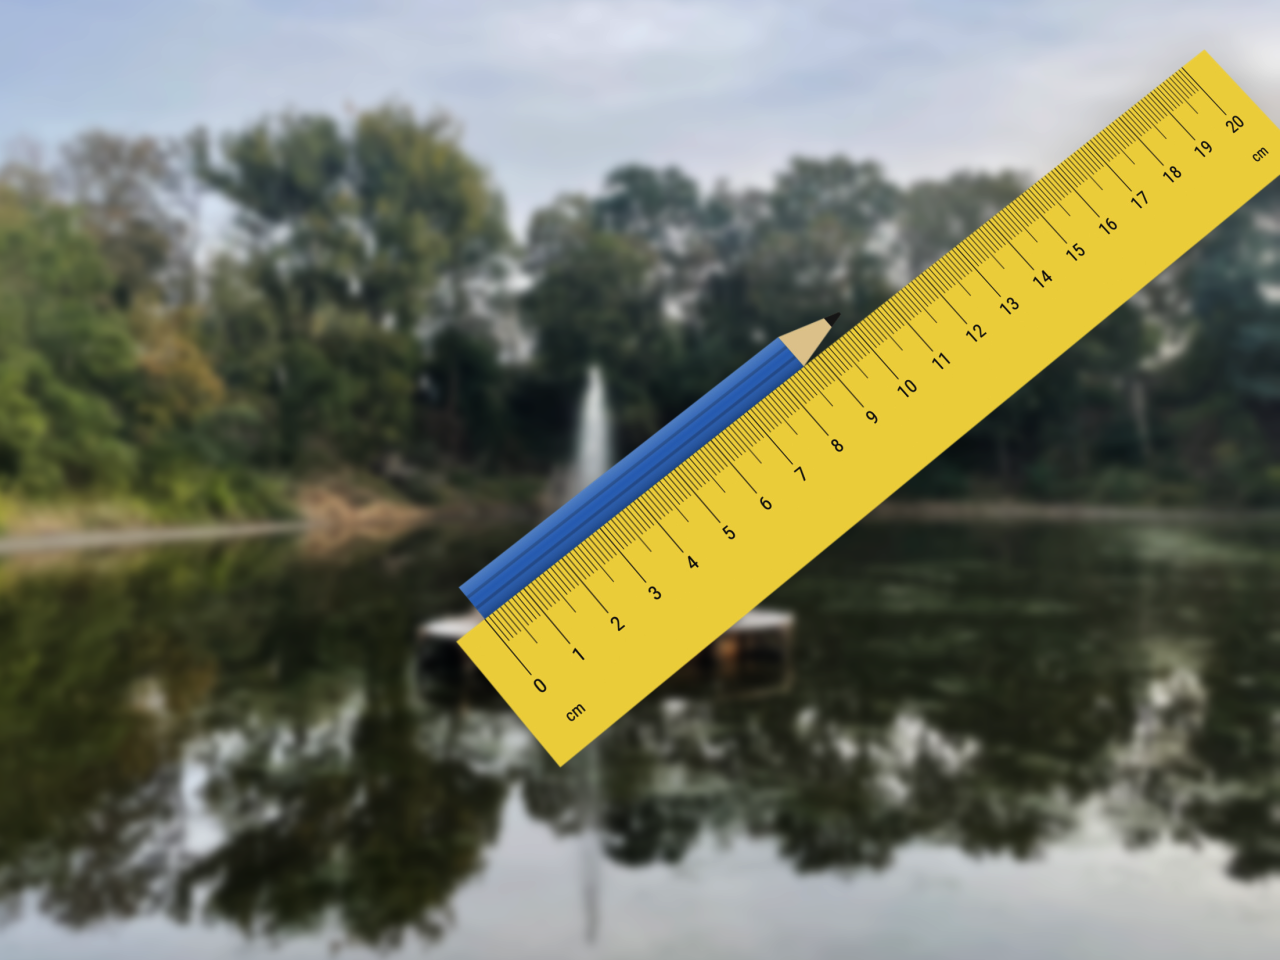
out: 10 cm
